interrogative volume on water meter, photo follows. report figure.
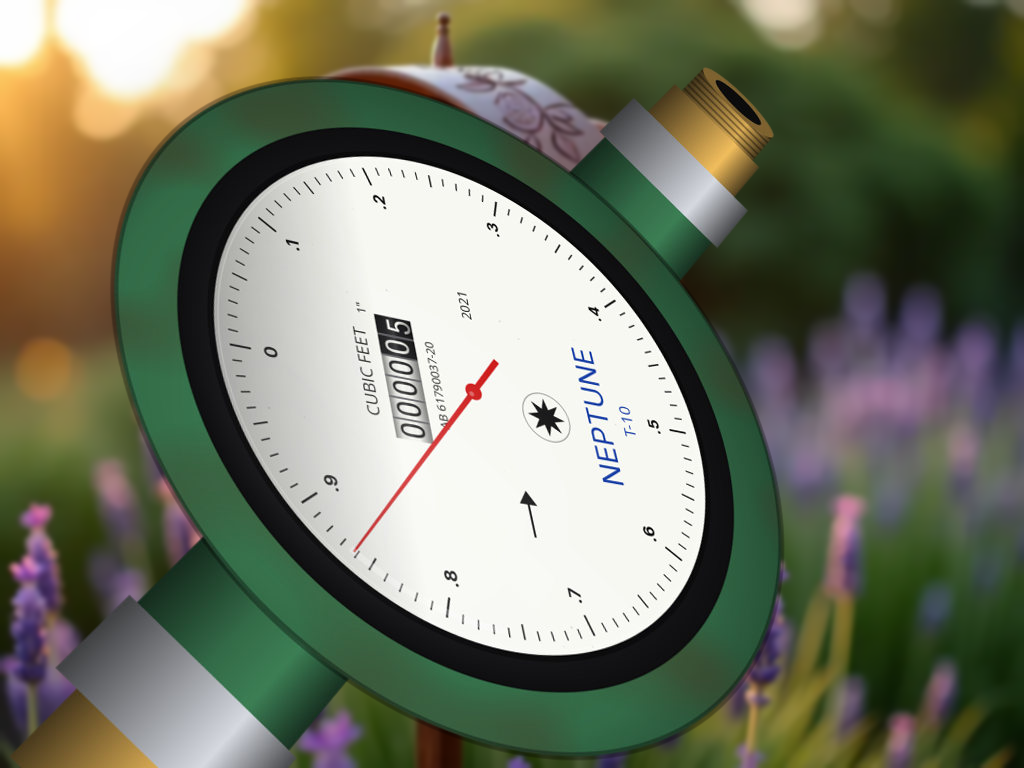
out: 4.86 ft³
